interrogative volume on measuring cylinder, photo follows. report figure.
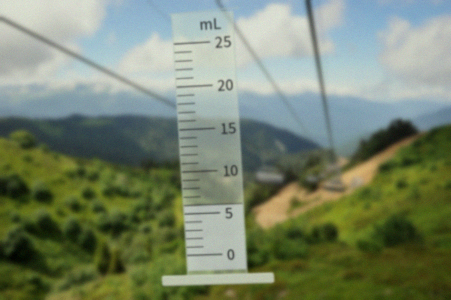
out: 6 mL
